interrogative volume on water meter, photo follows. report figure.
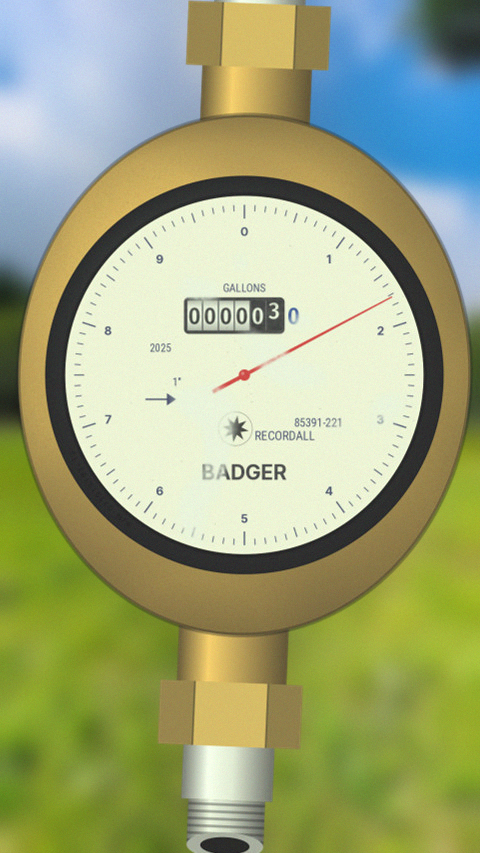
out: 31.7 gal
